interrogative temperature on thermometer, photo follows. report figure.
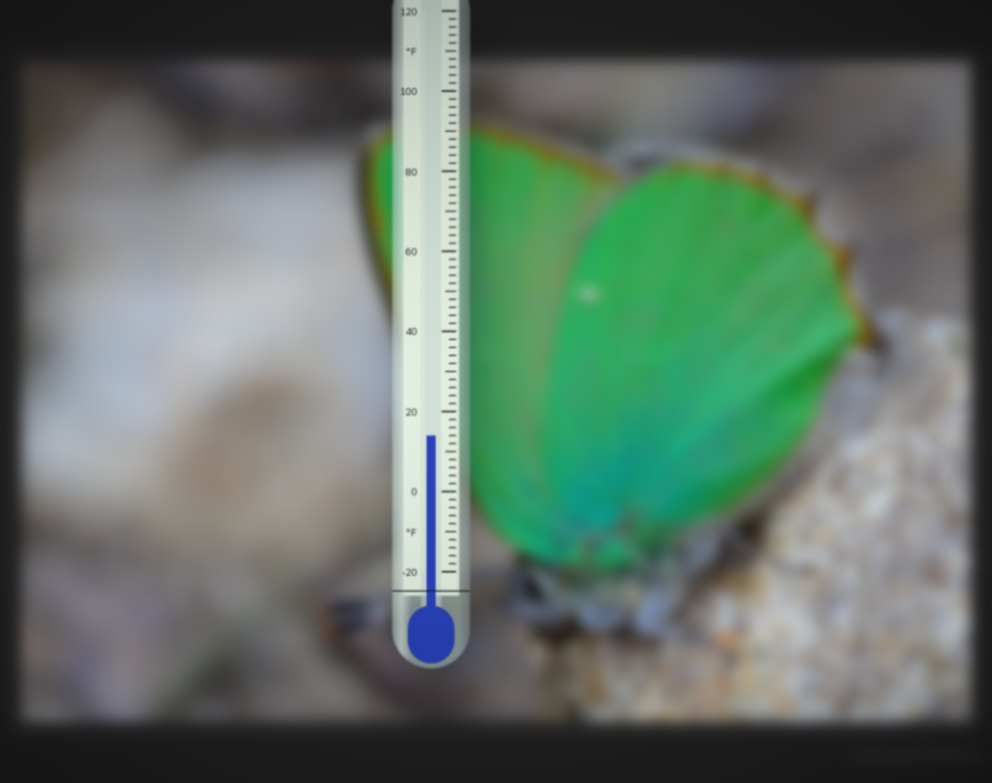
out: 14 °F
